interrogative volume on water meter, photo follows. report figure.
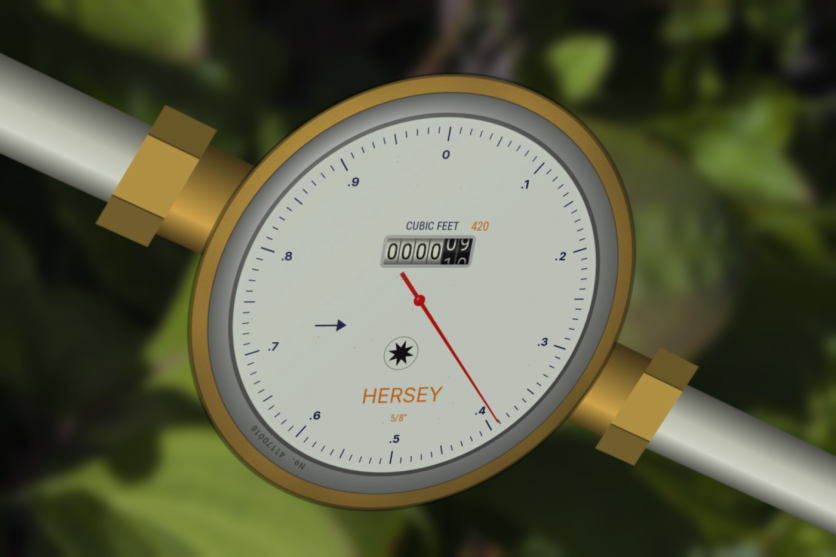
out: 9.39 ft³
